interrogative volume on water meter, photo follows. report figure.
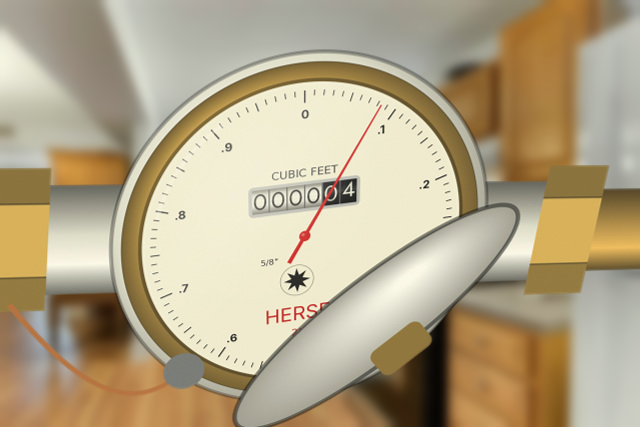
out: 4.08 ft³
